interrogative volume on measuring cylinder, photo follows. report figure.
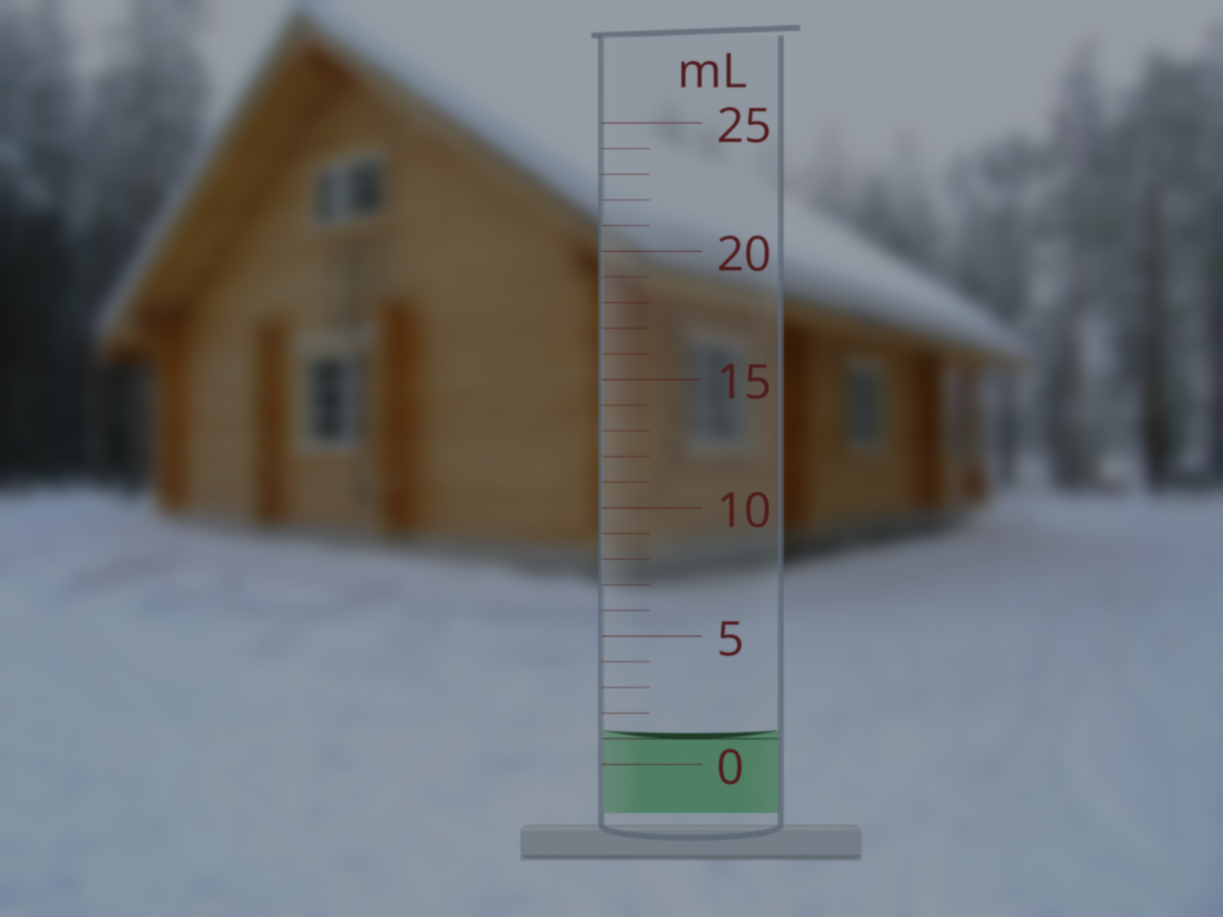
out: 1 mL
